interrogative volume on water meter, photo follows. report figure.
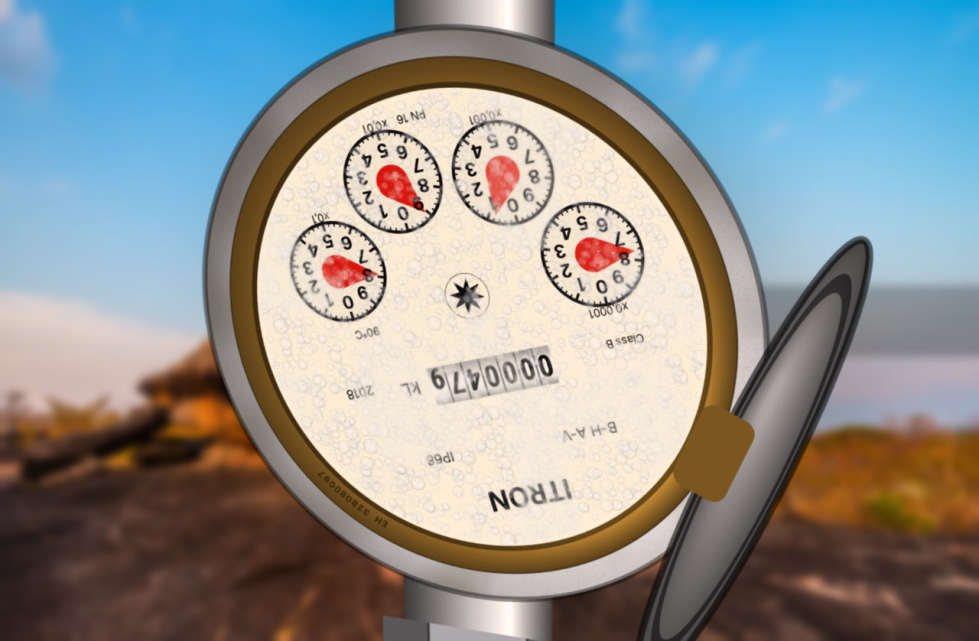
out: 478.7907 kL
